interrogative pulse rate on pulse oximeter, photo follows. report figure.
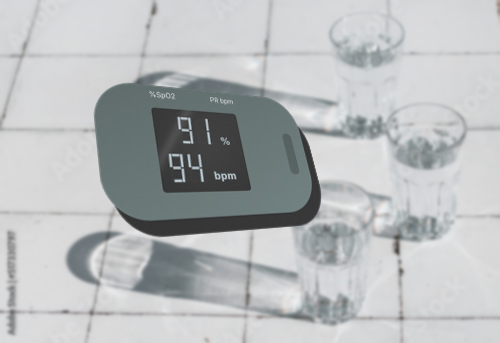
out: 94 bpm
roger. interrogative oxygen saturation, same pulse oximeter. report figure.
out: 91 %
